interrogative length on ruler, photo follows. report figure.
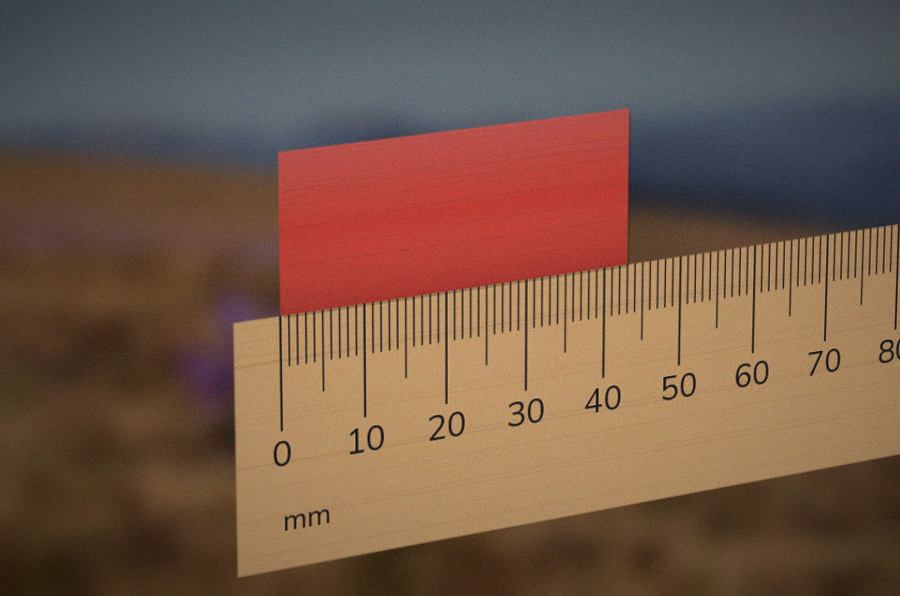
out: 43 mm
